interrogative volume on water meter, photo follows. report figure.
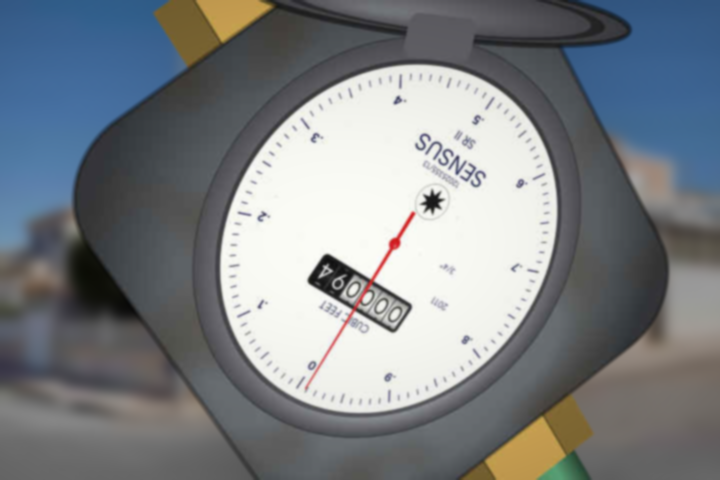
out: 93.99 ft³
